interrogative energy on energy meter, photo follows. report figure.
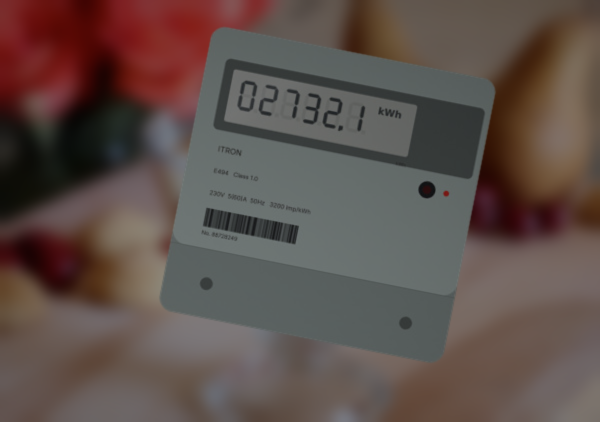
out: 2732.1 kWh
